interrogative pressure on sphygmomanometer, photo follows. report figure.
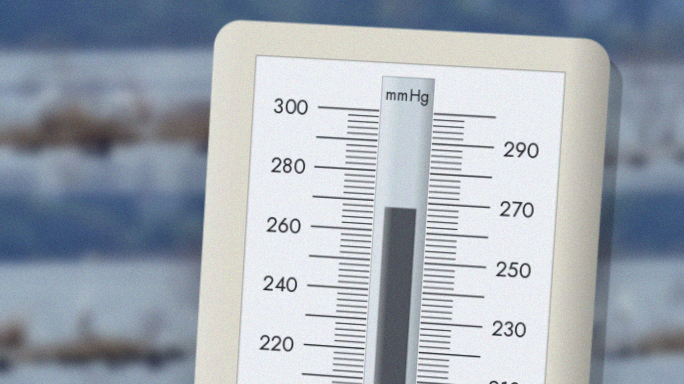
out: 268 mmHg
